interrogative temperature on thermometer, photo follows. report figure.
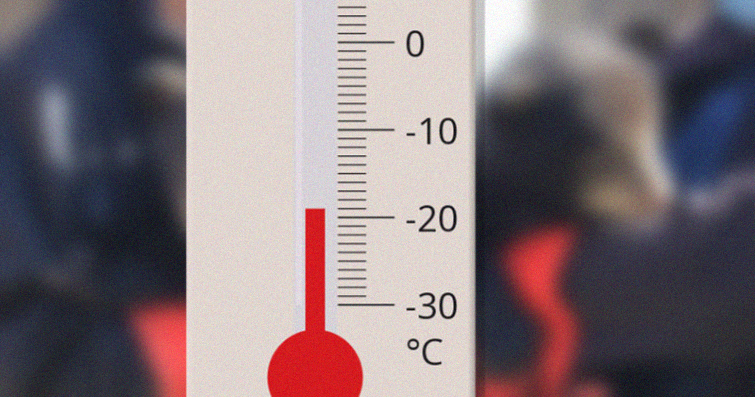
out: -19 °C
